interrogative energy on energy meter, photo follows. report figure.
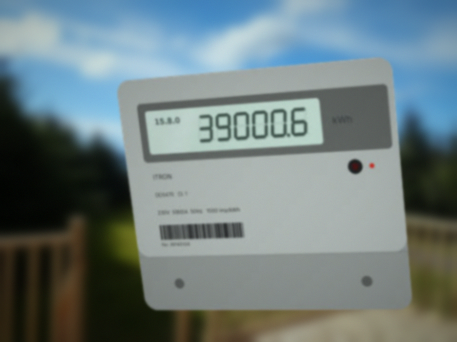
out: 39000.6 kWh
